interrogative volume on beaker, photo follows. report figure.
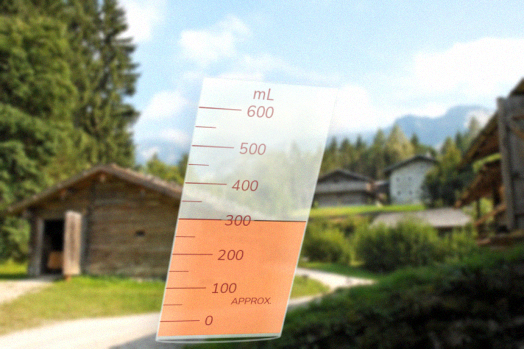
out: 300 mL
